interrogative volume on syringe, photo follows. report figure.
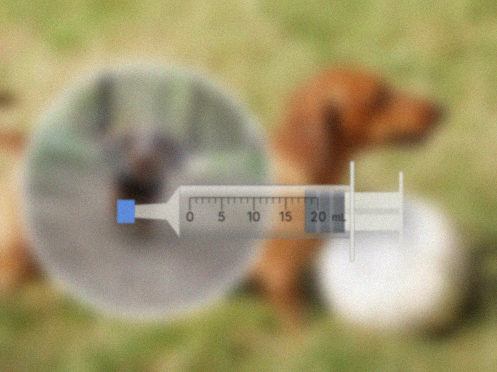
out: 18 mL
